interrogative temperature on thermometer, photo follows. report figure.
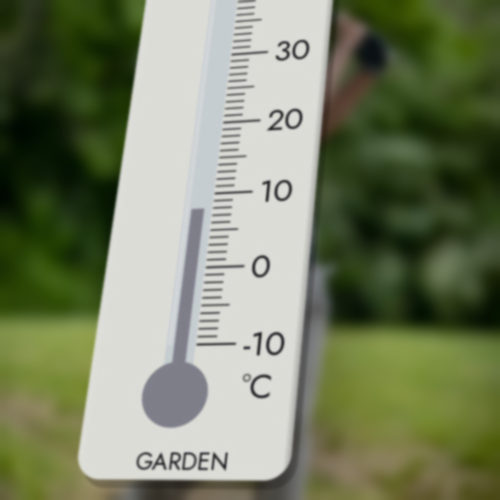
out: 8 °C
